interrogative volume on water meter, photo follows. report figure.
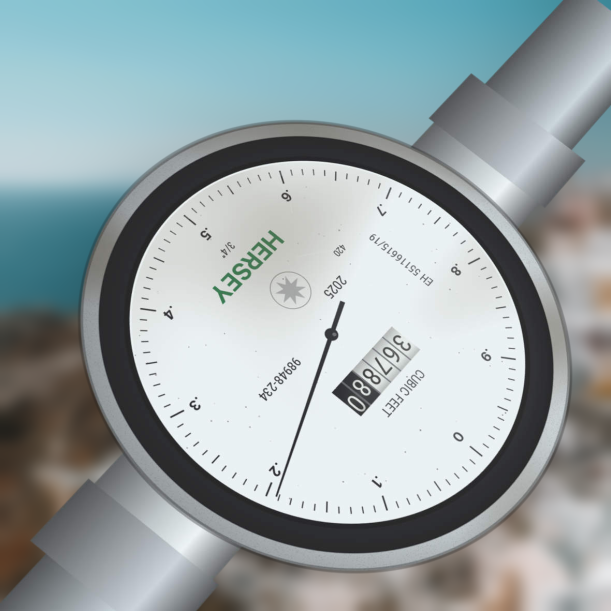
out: 367880.19 ft³
